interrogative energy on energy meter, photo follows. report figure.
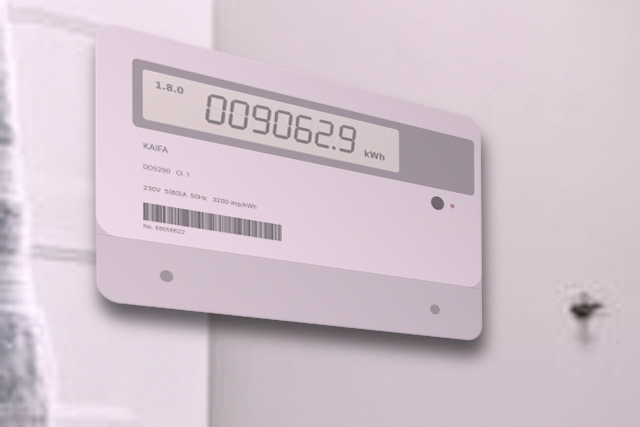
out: 9062.9 kWh
